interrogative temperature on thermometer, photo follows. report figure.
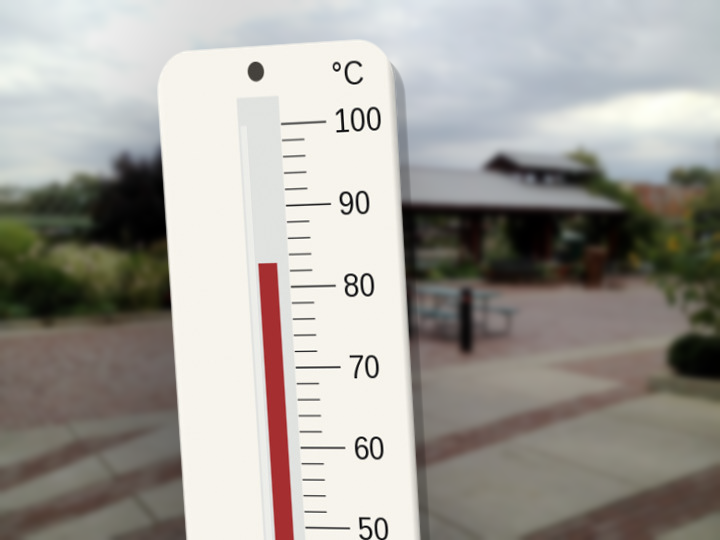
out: 83 °C
